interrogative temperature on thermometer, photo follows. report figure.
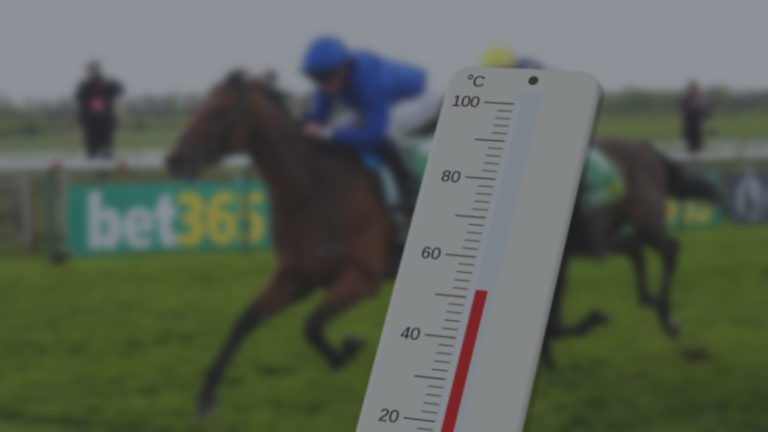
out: 52 °C
